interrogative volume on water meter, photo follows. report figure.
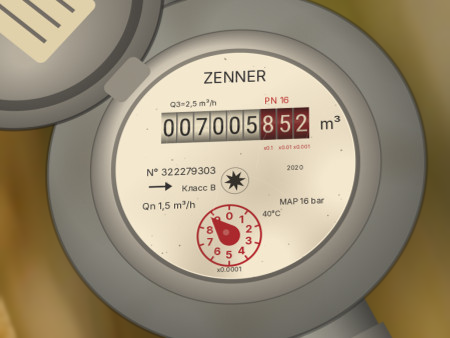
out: 7005.8528 m³
